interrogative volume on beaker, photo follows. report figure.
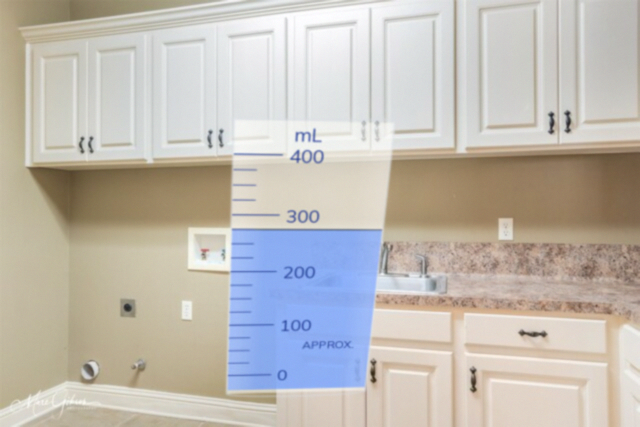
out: 275 mL
